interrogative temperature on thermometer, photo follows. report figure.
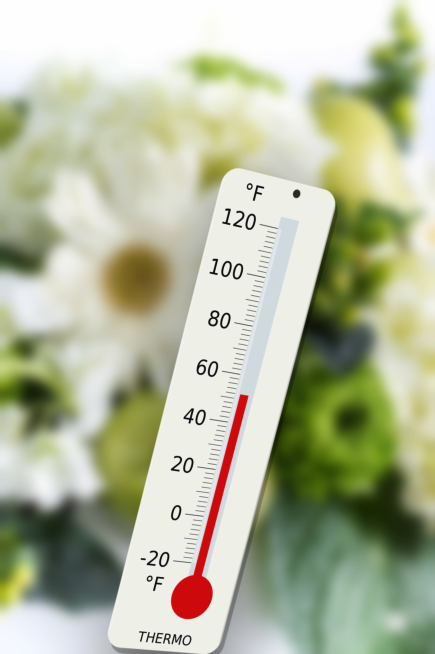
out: 52 °F
